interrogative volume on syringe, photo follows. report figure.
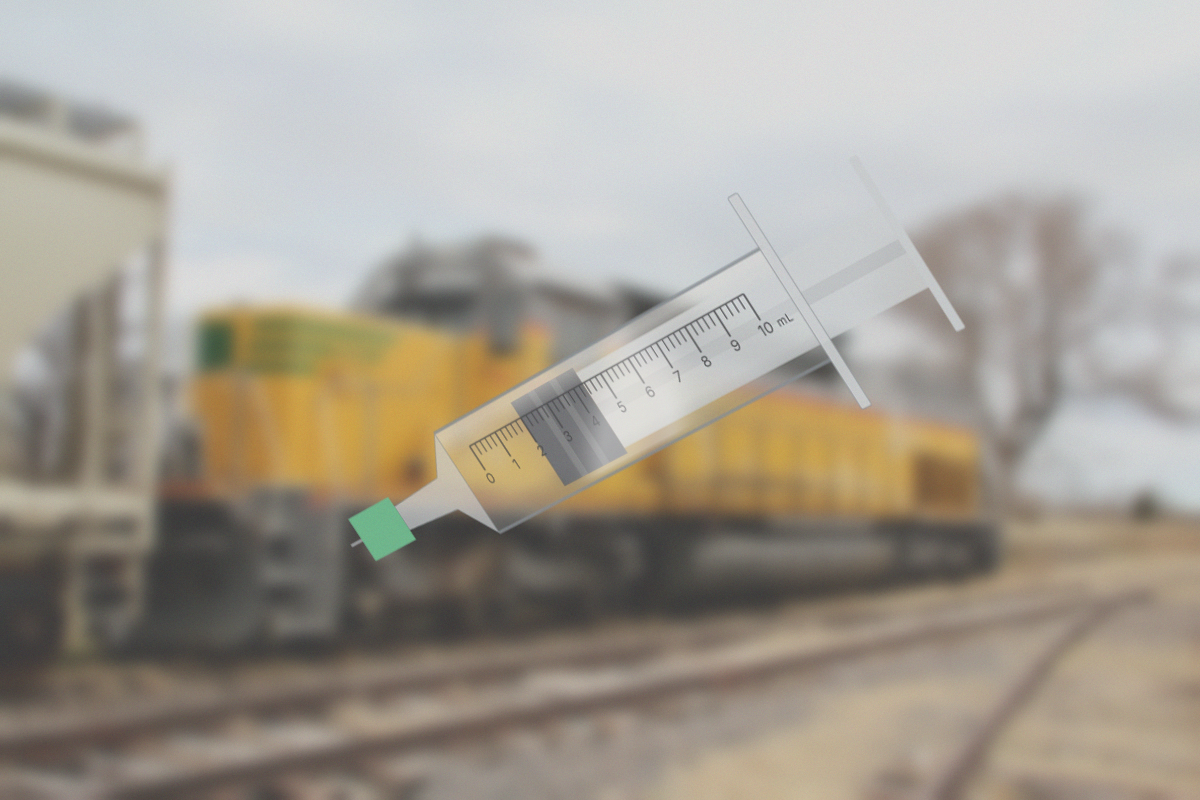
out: 2 mL
